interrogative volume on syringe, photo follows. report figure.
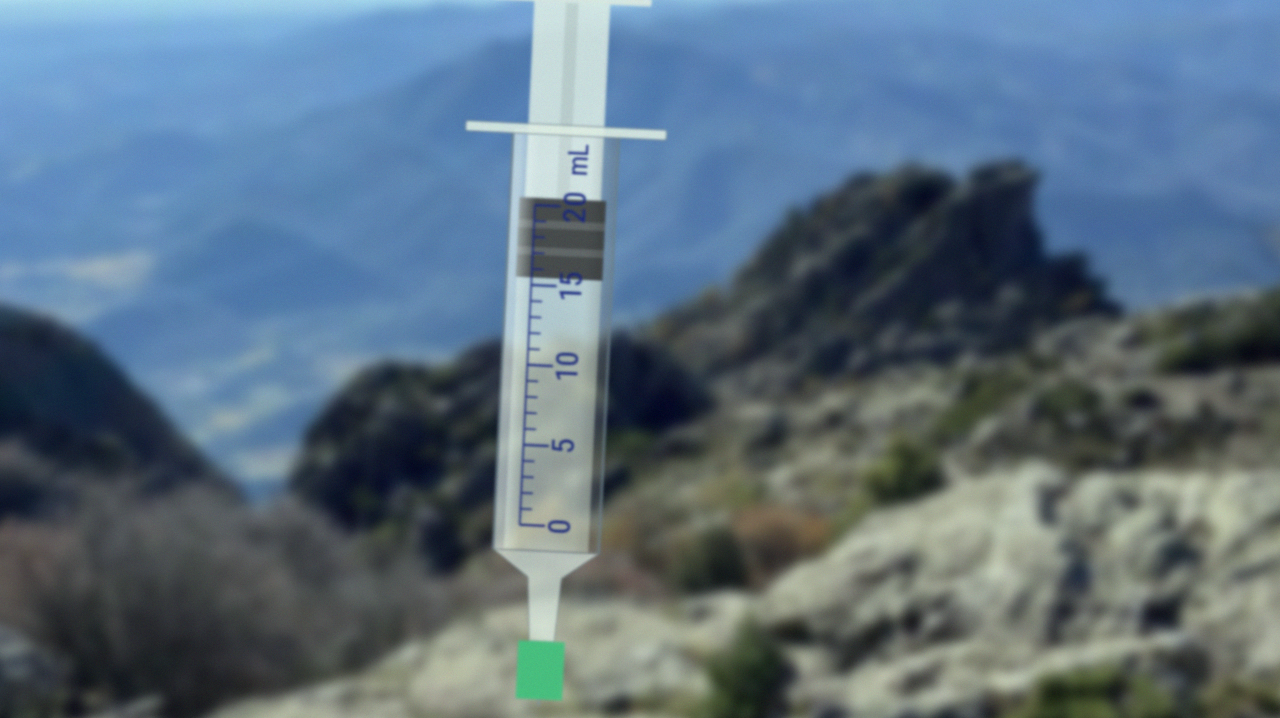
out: 15.5 mL
